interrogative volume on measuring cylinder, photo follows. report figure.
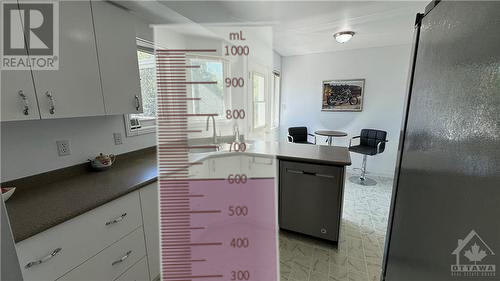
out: 600 mL
